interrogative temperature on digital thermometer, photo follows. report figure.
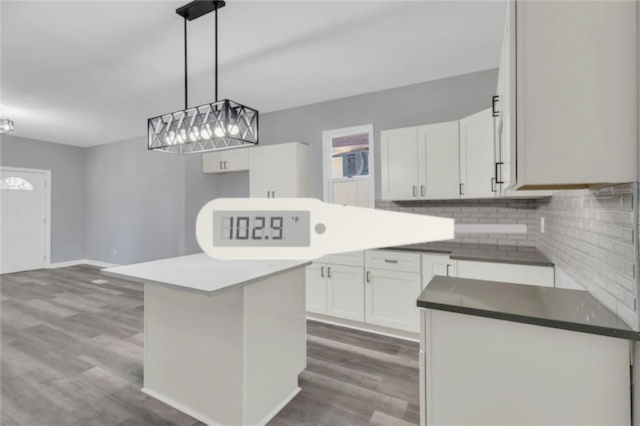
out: 102.9 °F
